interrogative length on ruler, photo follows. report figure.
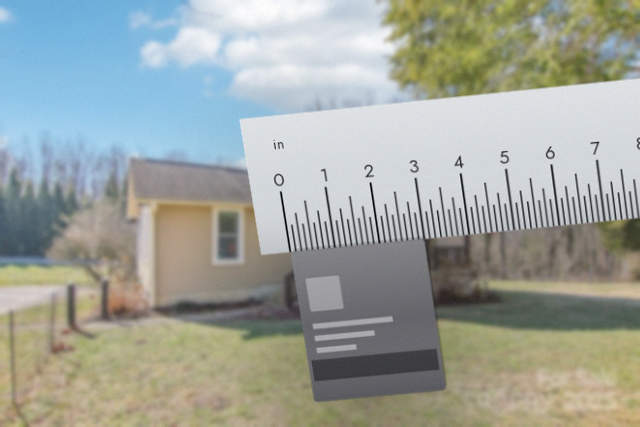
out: 3 in
